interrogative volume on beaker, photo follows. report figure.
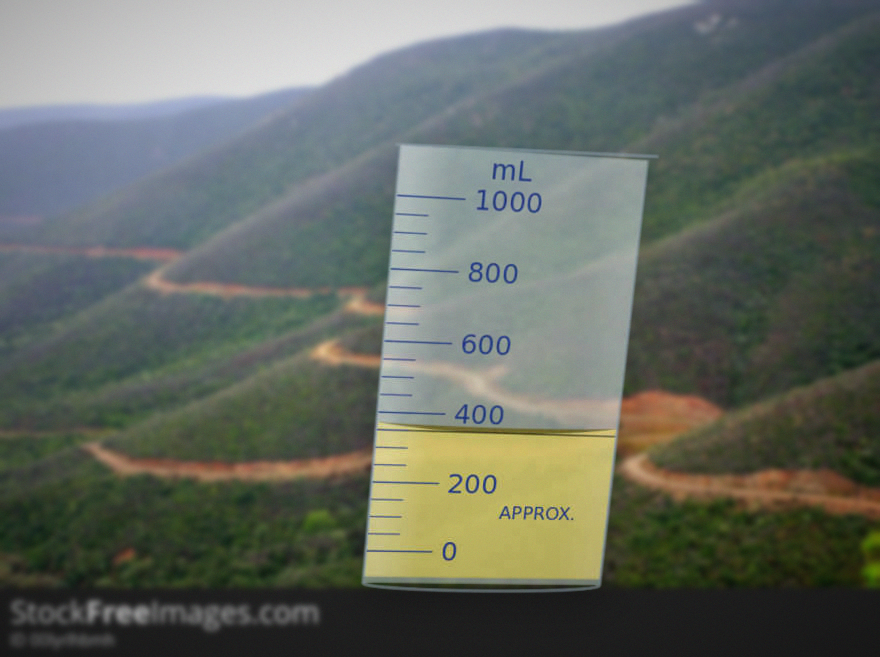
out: 350 mL
